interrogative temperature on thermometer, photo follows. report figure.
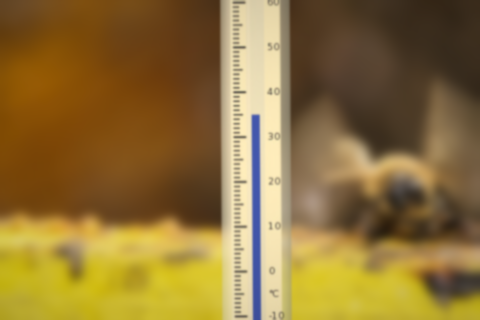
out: 35 °C
